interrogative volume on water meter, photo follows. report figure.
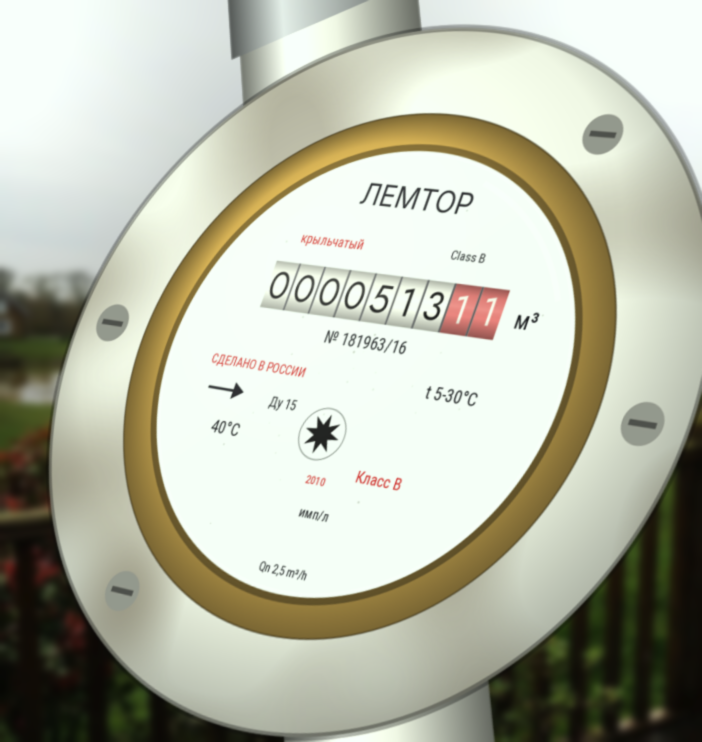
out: 513.11 m³
